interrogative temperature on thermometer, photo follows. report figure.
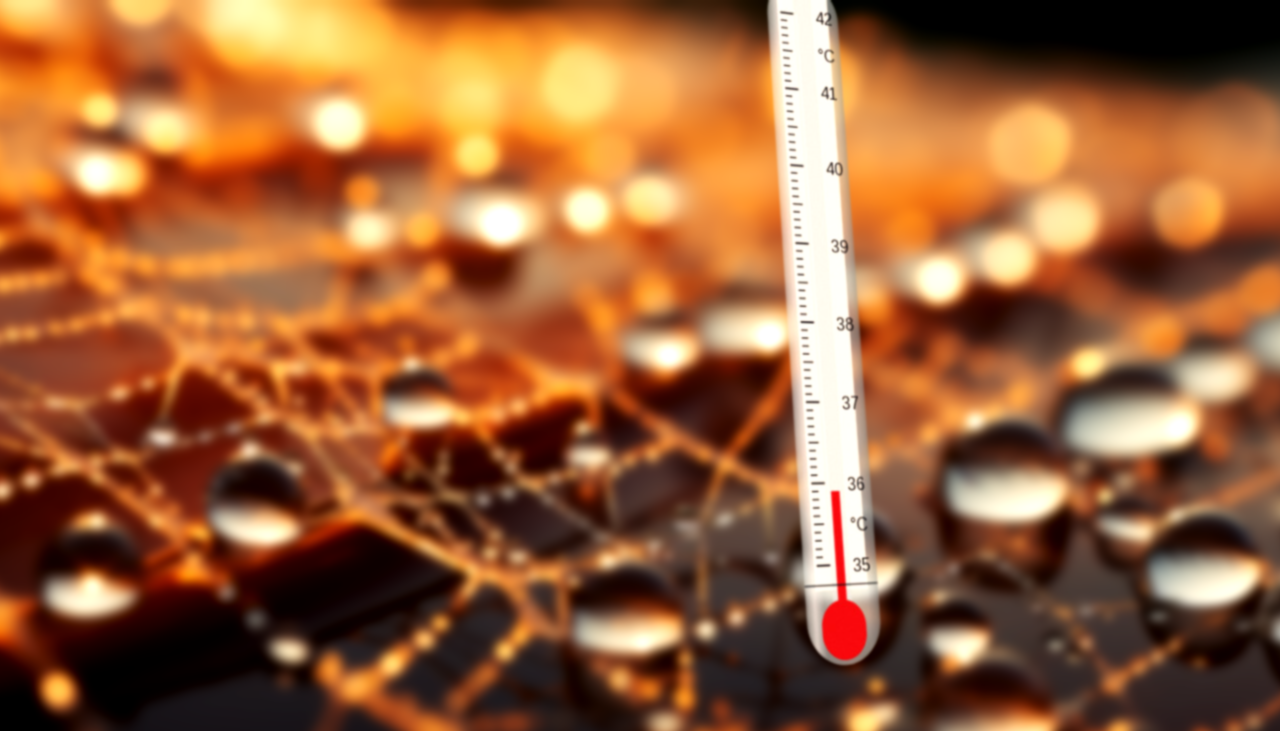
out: 35.9 °C
